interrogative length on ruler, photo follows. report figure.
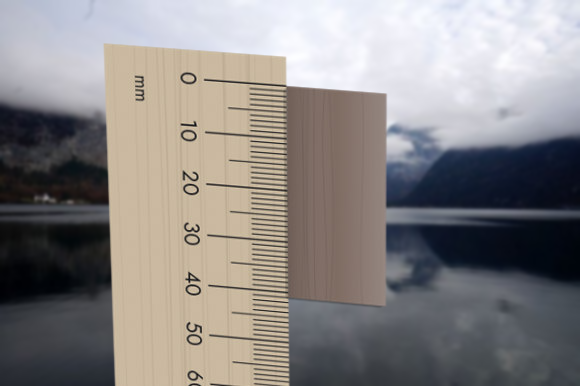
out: 41 mm
